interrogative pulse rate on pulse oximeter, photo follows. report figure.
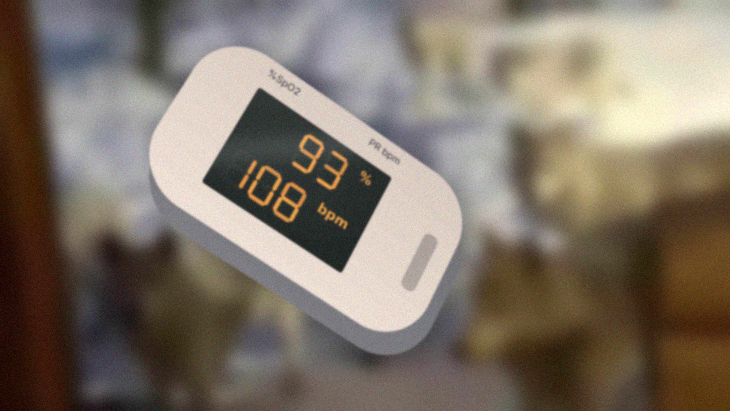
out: 108 bpm
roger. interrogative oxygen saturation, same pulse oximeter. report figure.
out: 93 %
